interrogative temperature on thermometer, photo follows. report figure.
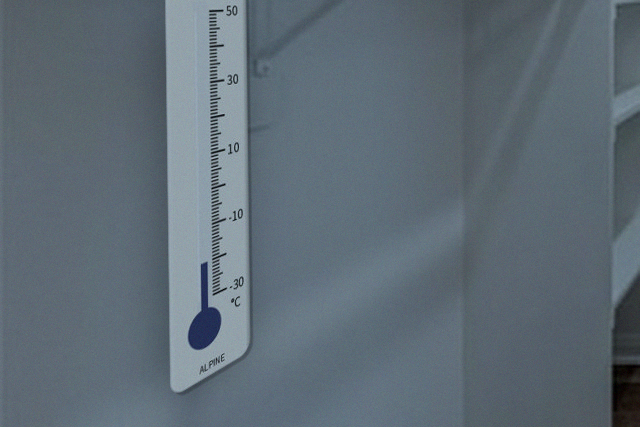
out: -20 °C
